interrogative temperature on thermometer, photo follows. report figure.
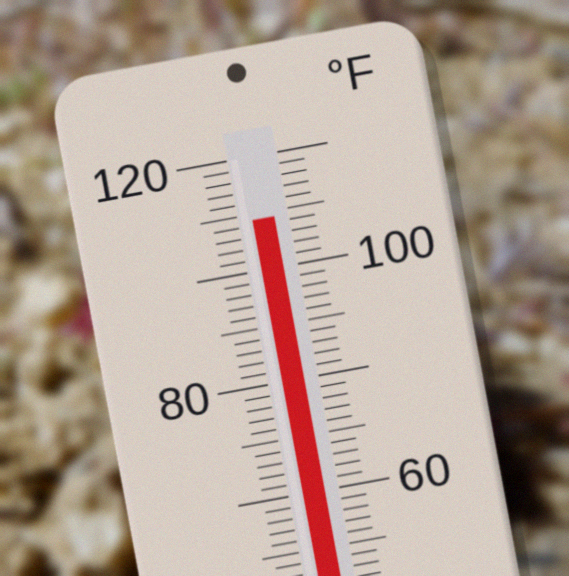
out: 109 °F
